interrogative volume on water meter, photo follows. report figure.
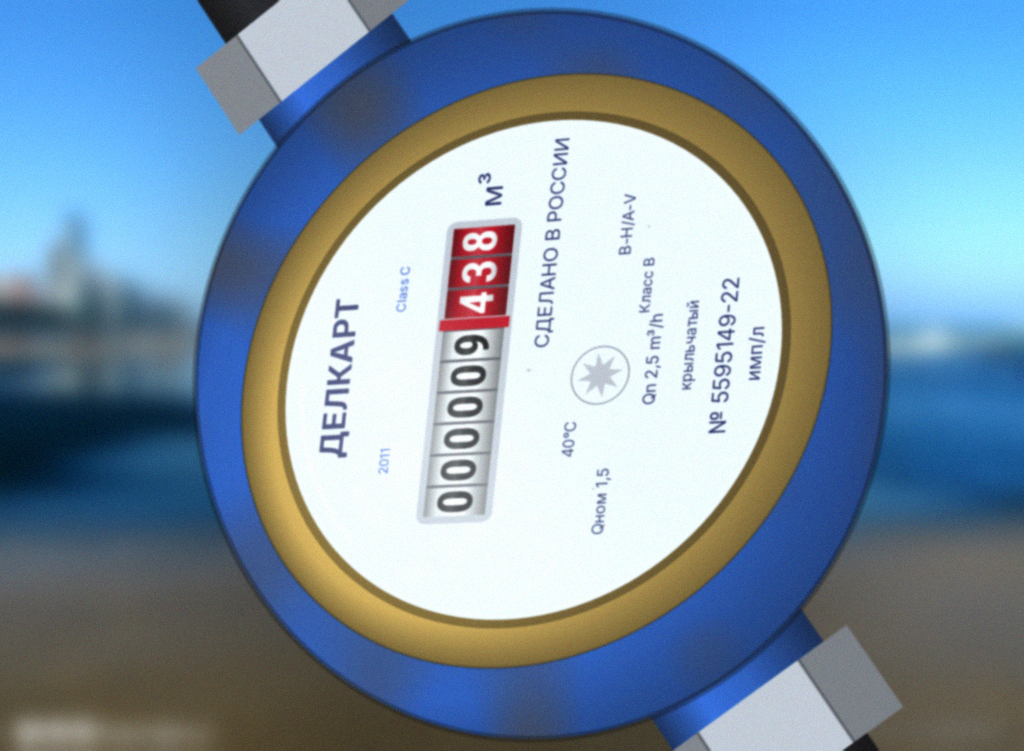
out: 9.438 m³
